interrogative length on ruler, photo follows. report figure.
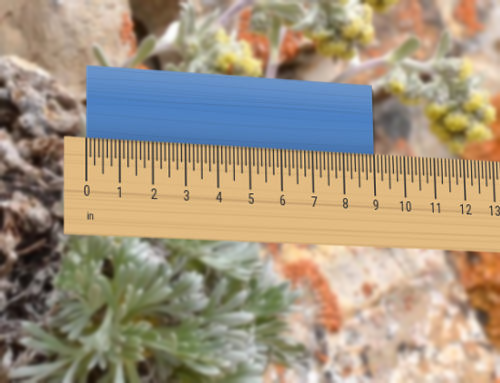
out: 9 in
